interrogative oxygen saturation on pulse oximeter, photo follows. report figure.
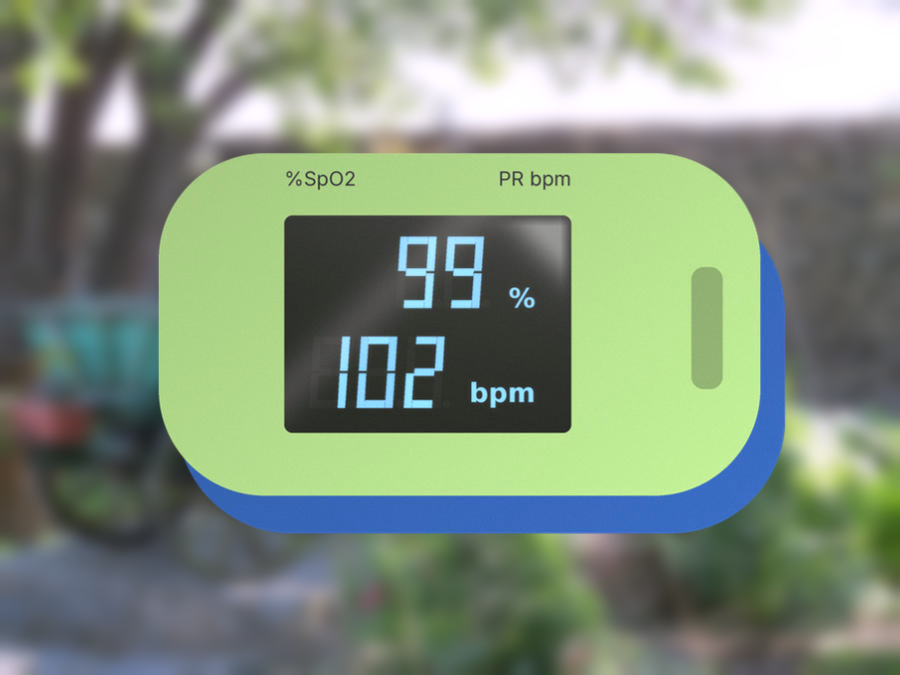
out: 99 %
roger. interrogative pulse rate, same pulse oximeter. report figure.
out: 102 bpm
